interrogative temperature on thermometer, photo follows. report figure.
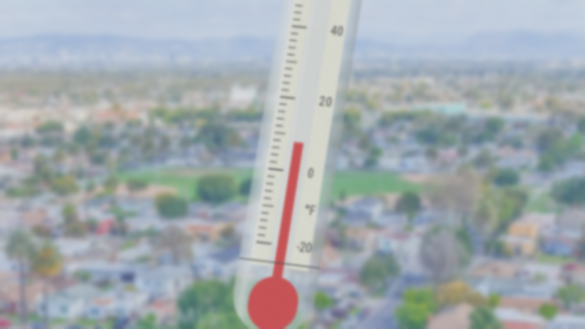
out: 8 °F
